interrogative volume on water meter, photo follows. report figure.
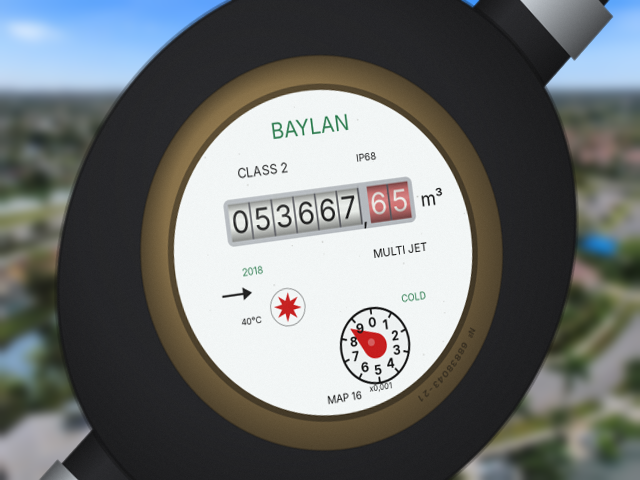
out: 53667.658 m³
